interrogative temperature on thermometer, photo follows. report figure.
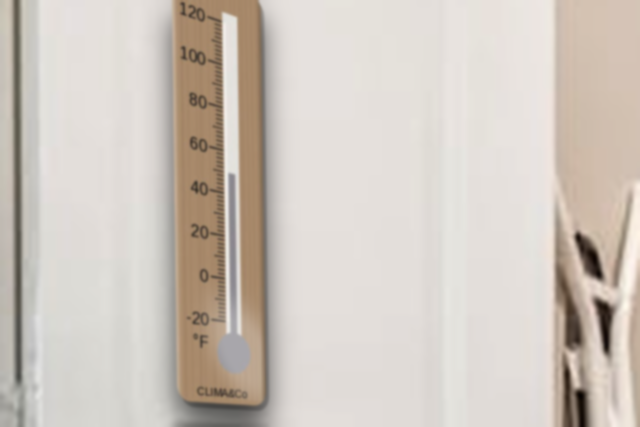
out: 50 °F
